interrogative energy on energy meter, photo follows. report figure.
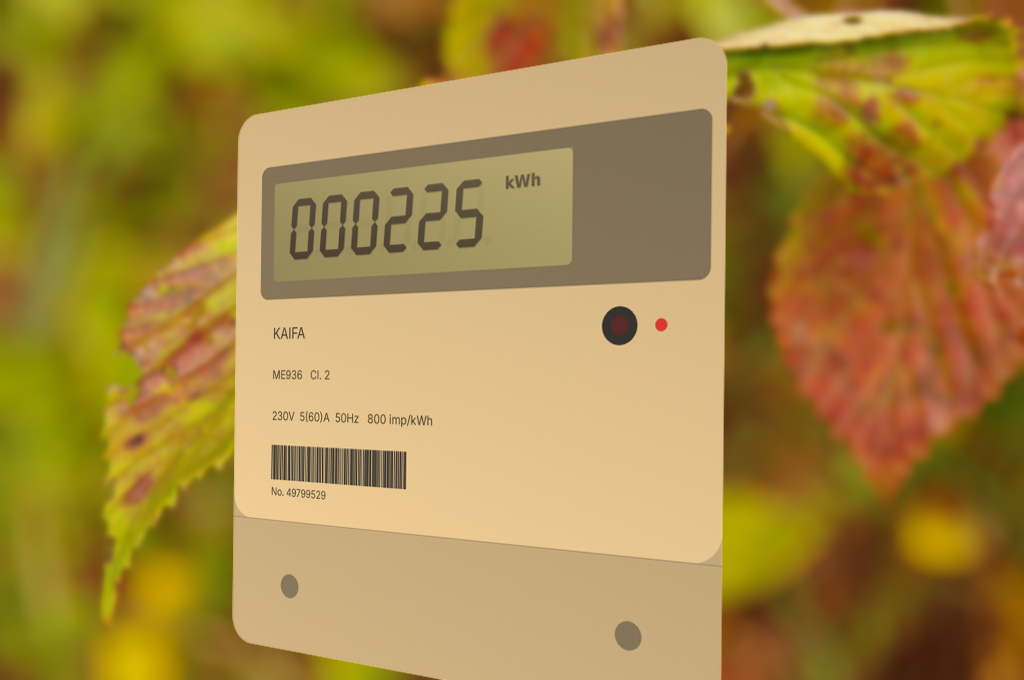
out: 225 kWh
